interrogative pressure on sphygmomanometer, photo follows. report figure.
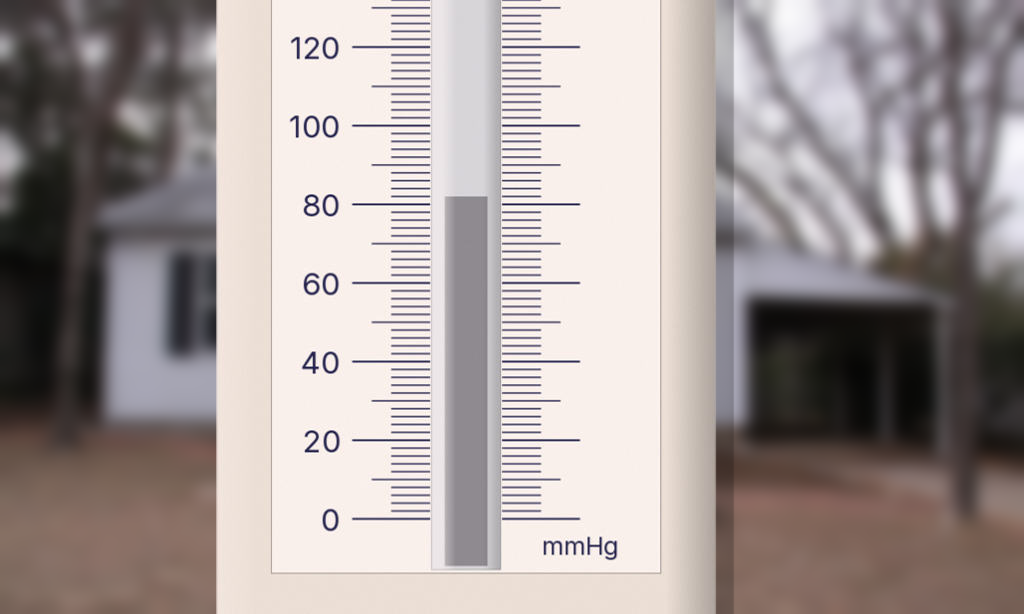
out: 82 mmHg
